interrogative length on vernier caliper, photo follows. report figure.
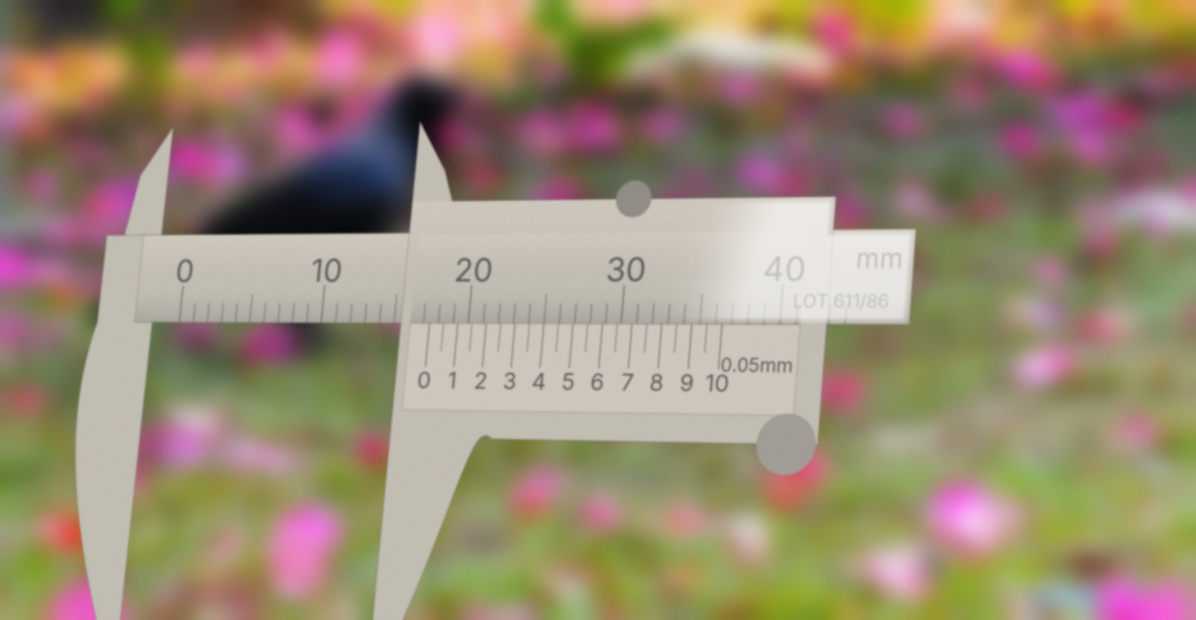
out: 17.4 mm
